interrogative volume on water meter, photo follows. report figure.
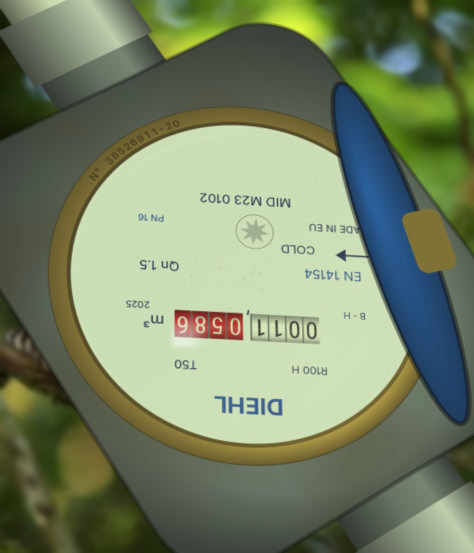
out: 11.0586 m³
